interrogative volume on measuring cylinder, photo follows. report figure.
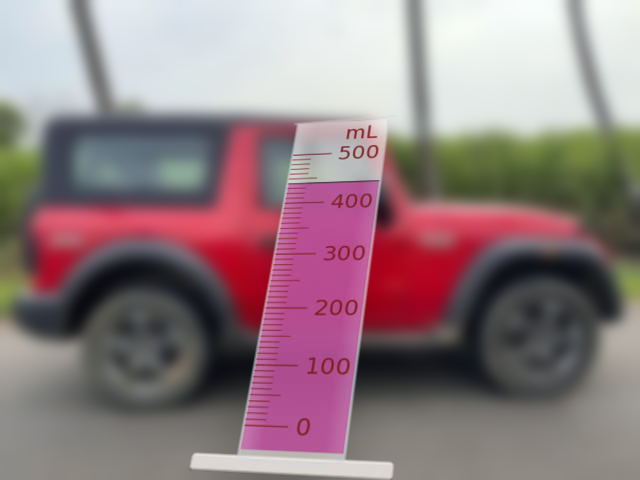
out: 440 mL
